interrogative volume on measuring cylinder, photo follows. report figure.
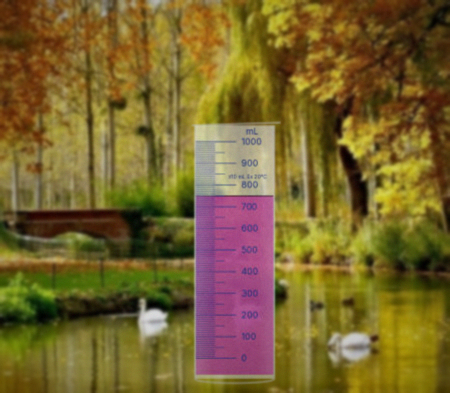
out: 750 mL
